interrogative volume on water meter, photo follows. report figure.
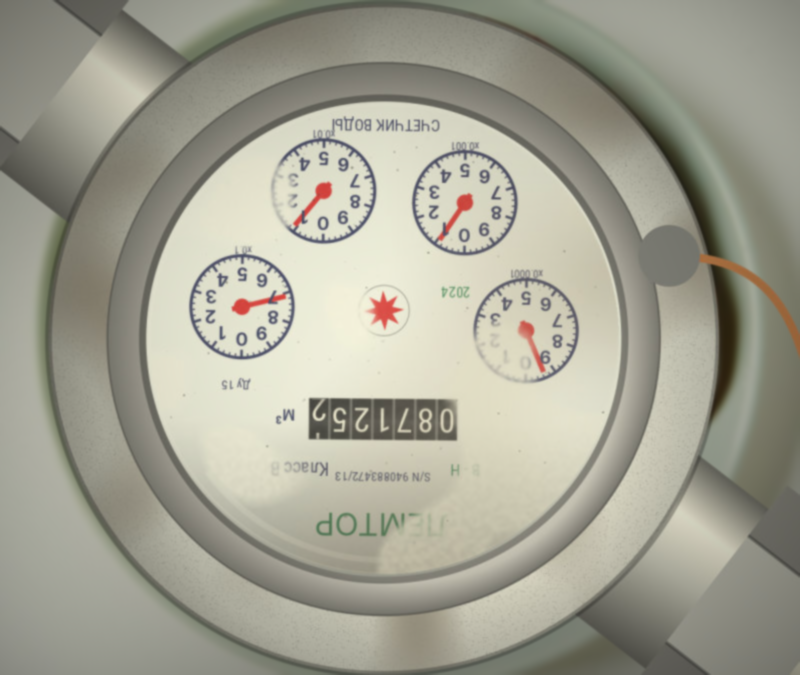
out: 871251.7109 m³
